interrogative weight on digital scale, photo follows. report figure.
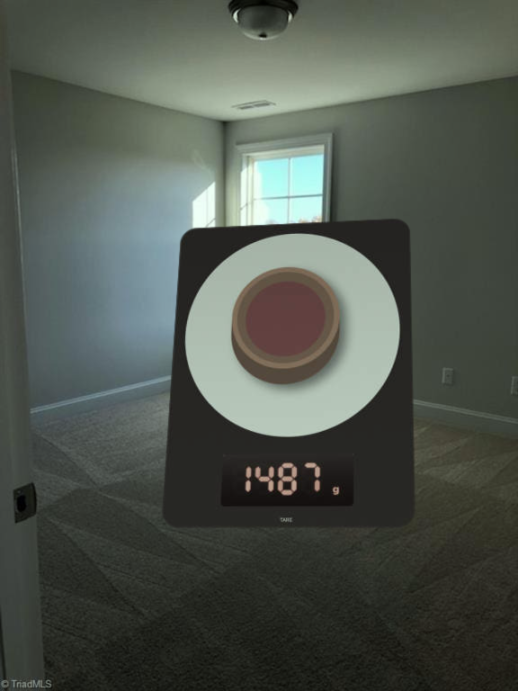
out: 1487 g
